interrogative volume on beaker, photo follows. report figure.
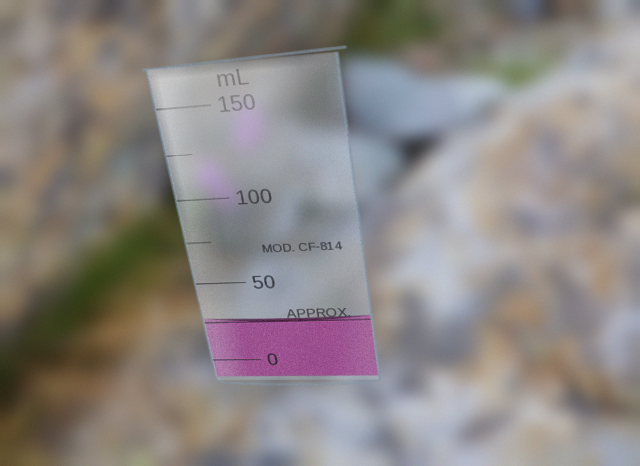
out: 25 mL
